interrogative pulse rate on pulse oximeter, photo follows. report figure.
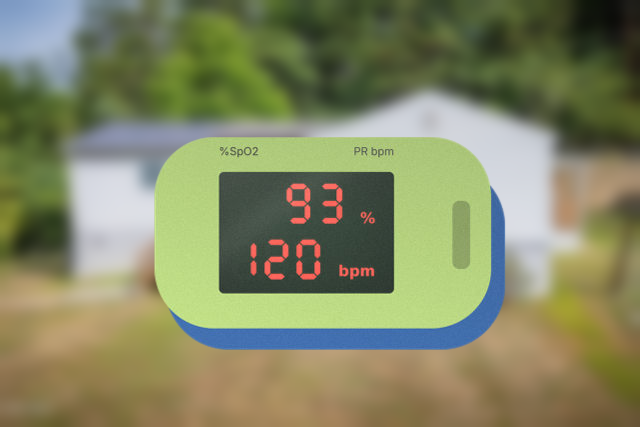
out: 120 bpm
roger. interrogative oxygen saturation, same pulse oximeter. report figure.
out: 93 %
